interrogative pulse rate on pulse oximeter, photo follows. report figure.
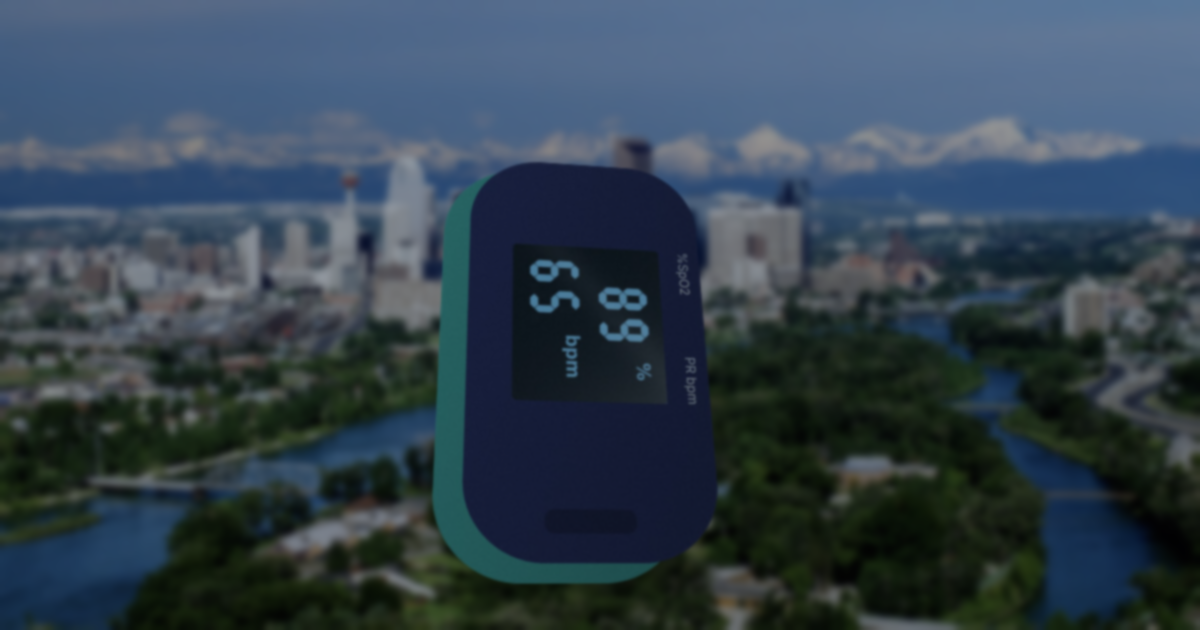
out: 65 bpm
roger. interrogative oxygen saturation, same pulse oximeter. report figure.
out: 89 %
